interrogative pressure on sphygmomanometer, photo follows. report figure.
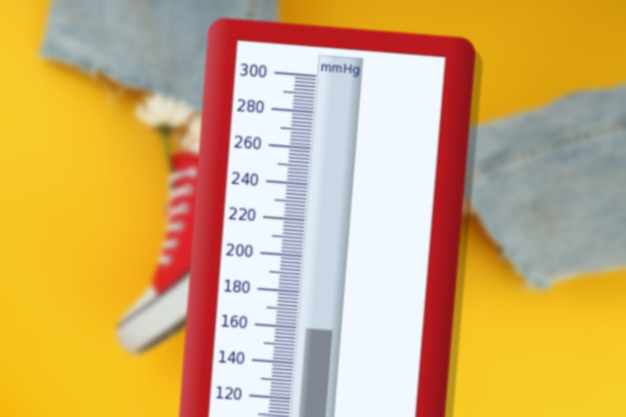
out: 160 mmHg
